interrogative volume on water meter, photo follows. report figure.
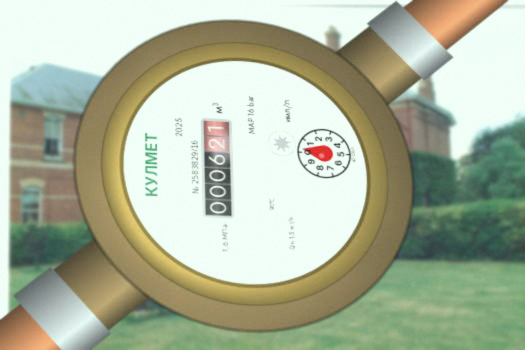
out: 6.210 m³
